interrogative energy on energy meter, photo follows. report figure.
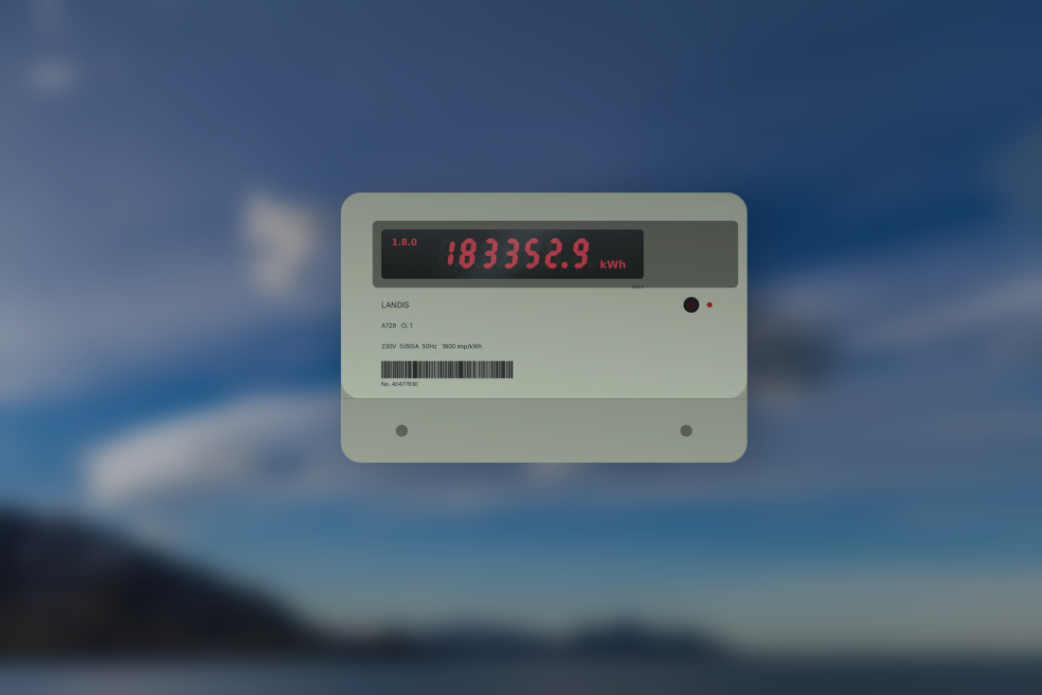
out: 183352.9 kWh
